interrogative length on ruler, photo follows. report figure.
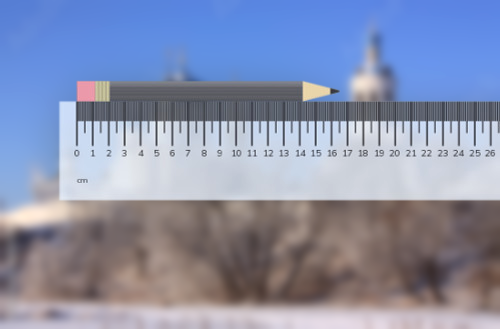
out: 16.5 cm
